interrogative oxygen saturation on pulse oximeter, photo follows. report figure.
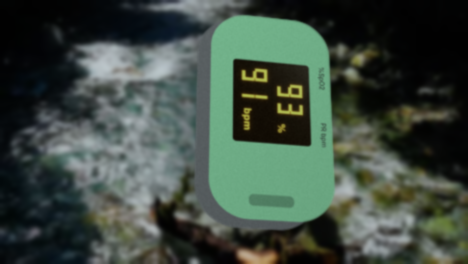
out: 93 %
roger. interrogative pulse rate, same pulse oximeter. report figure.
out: 91 bpm
